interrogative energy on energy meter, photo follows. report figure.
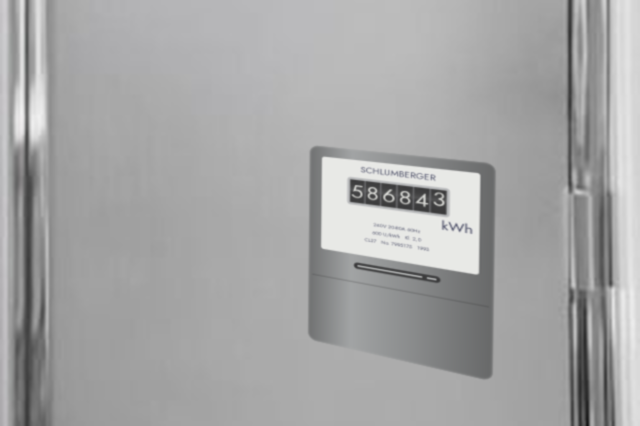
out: 586843 kWh
